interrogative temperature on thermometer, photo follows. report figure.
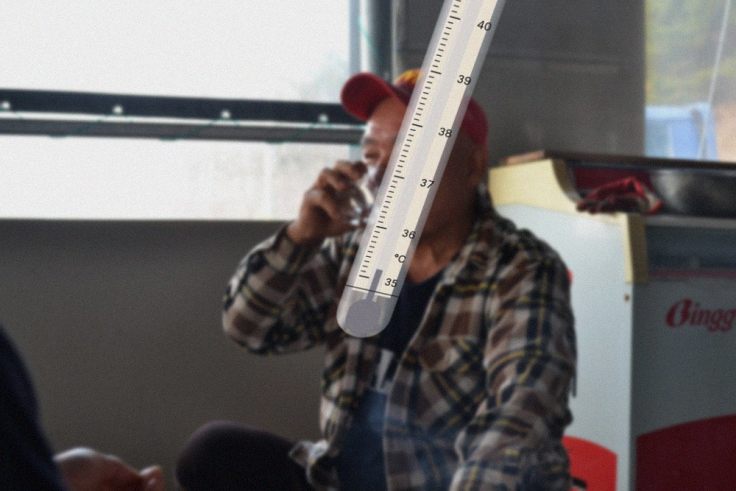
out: 35.2 °C
